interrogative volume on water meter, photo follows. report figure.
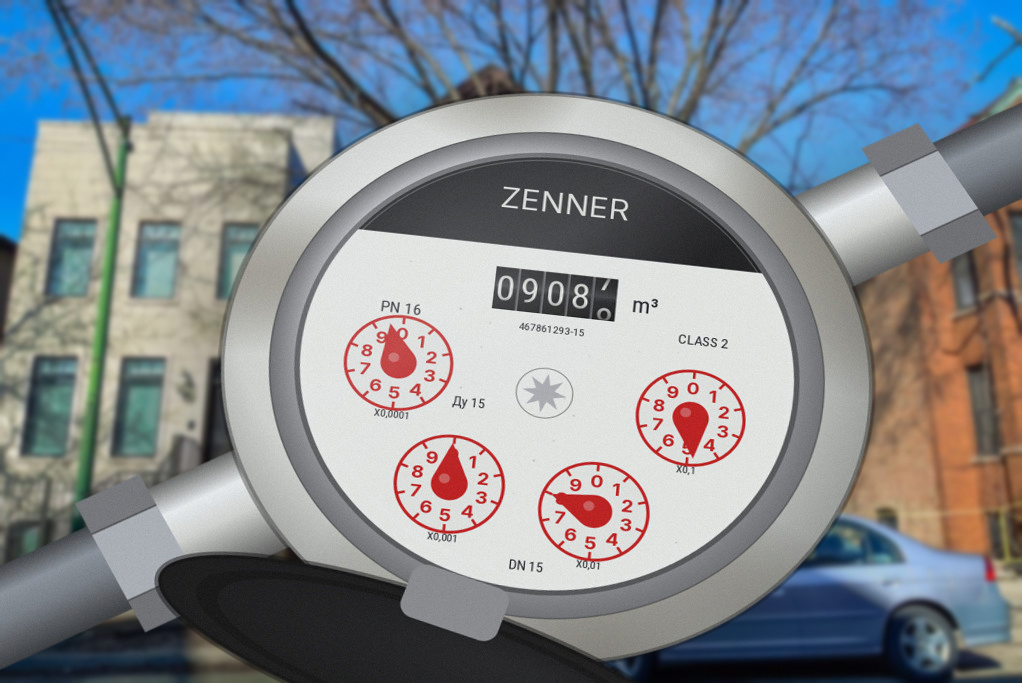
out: 9087.4799 m³
